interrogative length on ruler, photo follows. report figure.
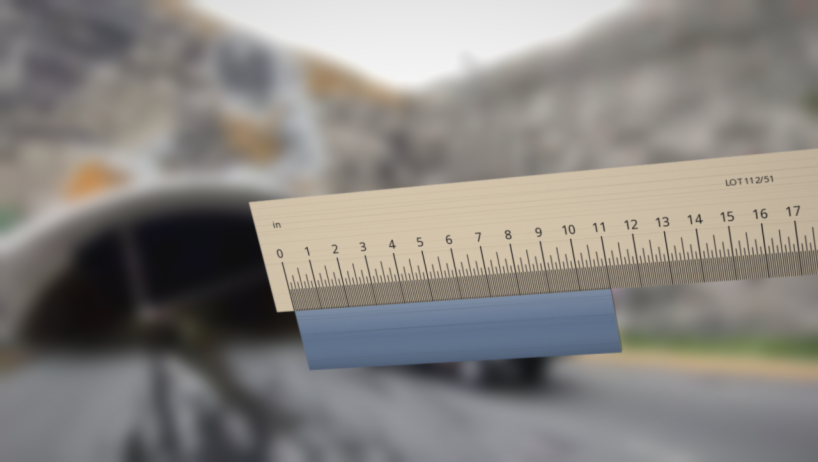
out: 11 in
